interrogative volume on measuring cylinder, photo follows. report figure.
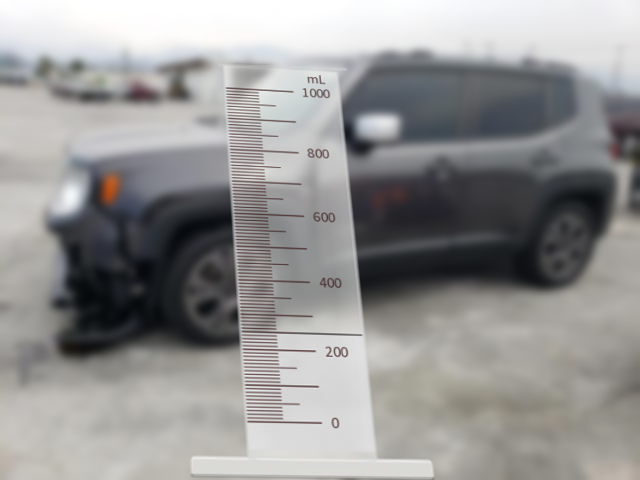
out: 250 mL
